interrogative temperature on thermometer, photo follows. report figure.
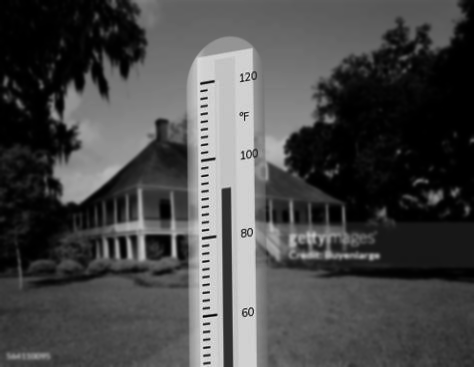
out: 92 °F
